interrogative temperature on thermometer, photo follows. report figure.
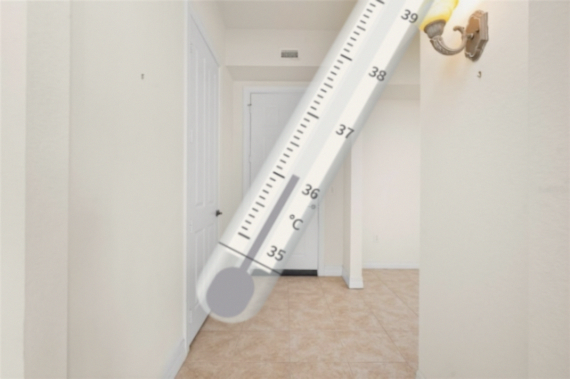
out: 36.1 °C
